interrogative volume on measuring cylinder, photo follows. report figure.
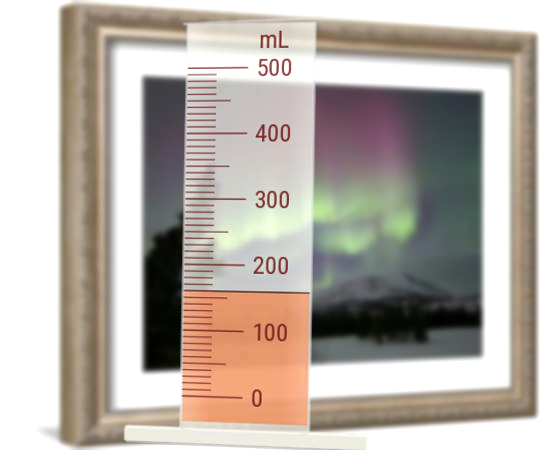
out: 160 mL
